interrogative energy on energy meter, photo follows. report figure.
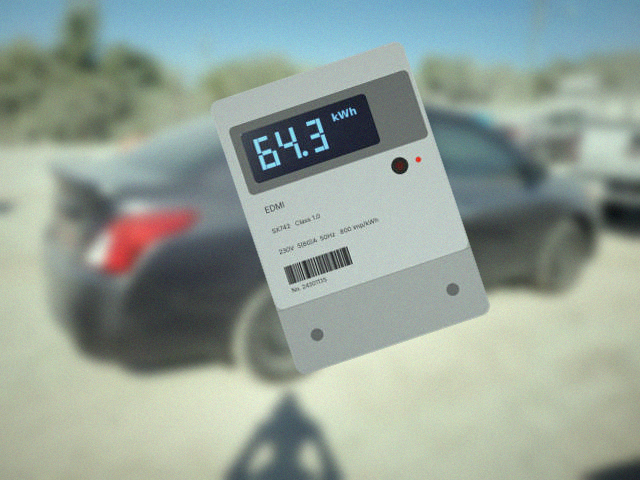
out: 64.3 kWh
